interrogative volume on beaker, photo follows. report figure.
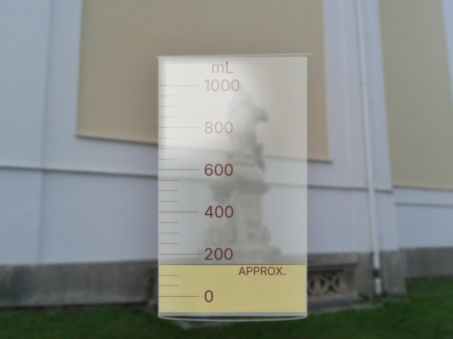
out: 150 mL
